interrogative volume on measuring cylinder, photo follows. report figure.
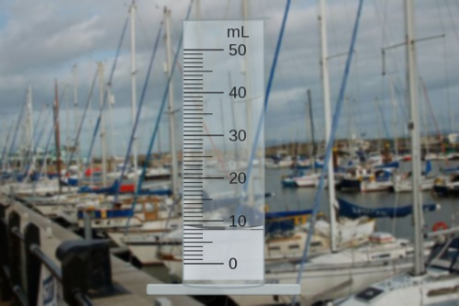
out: 8 mL
